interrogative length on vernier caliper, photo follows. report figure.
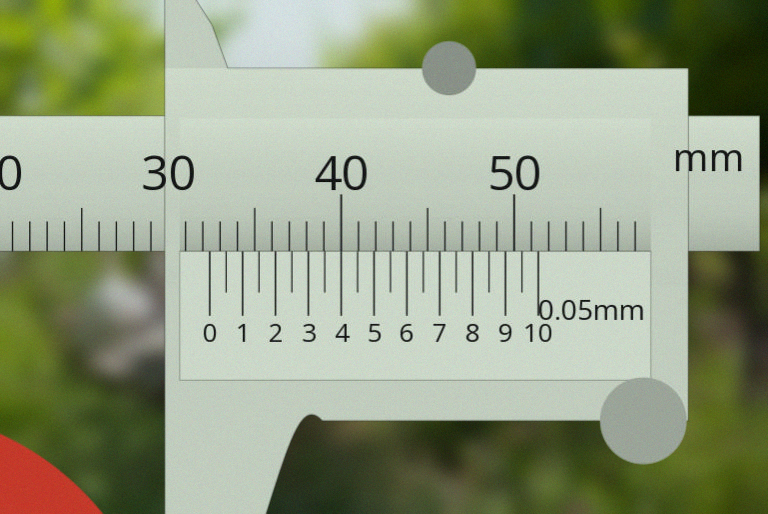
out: 32.4 mm
